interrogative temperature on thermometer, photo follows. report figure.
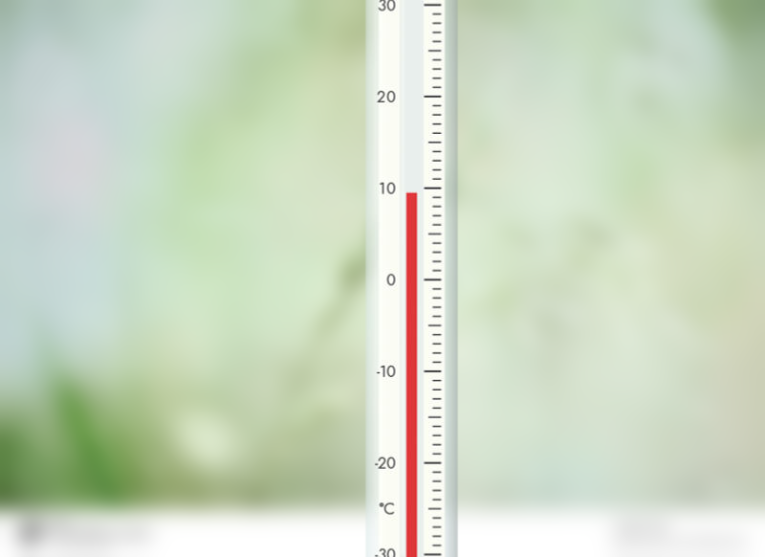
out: 9.5 °C
